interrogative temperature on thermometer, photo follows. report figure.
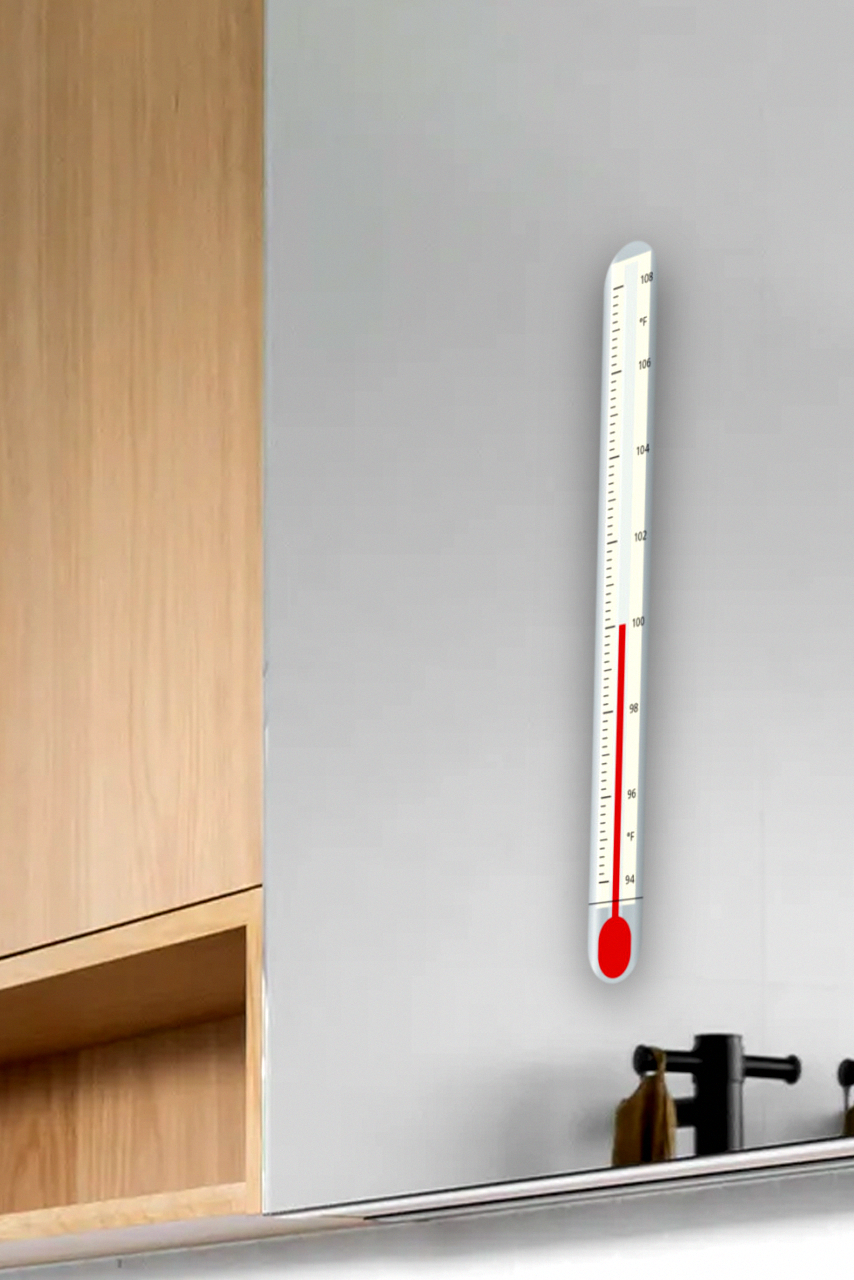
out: 100 °F
